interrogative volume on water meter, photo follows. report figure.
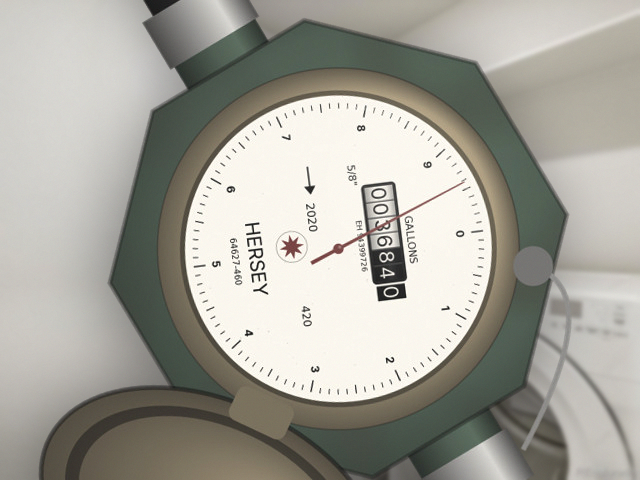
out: 36839.4 gal
